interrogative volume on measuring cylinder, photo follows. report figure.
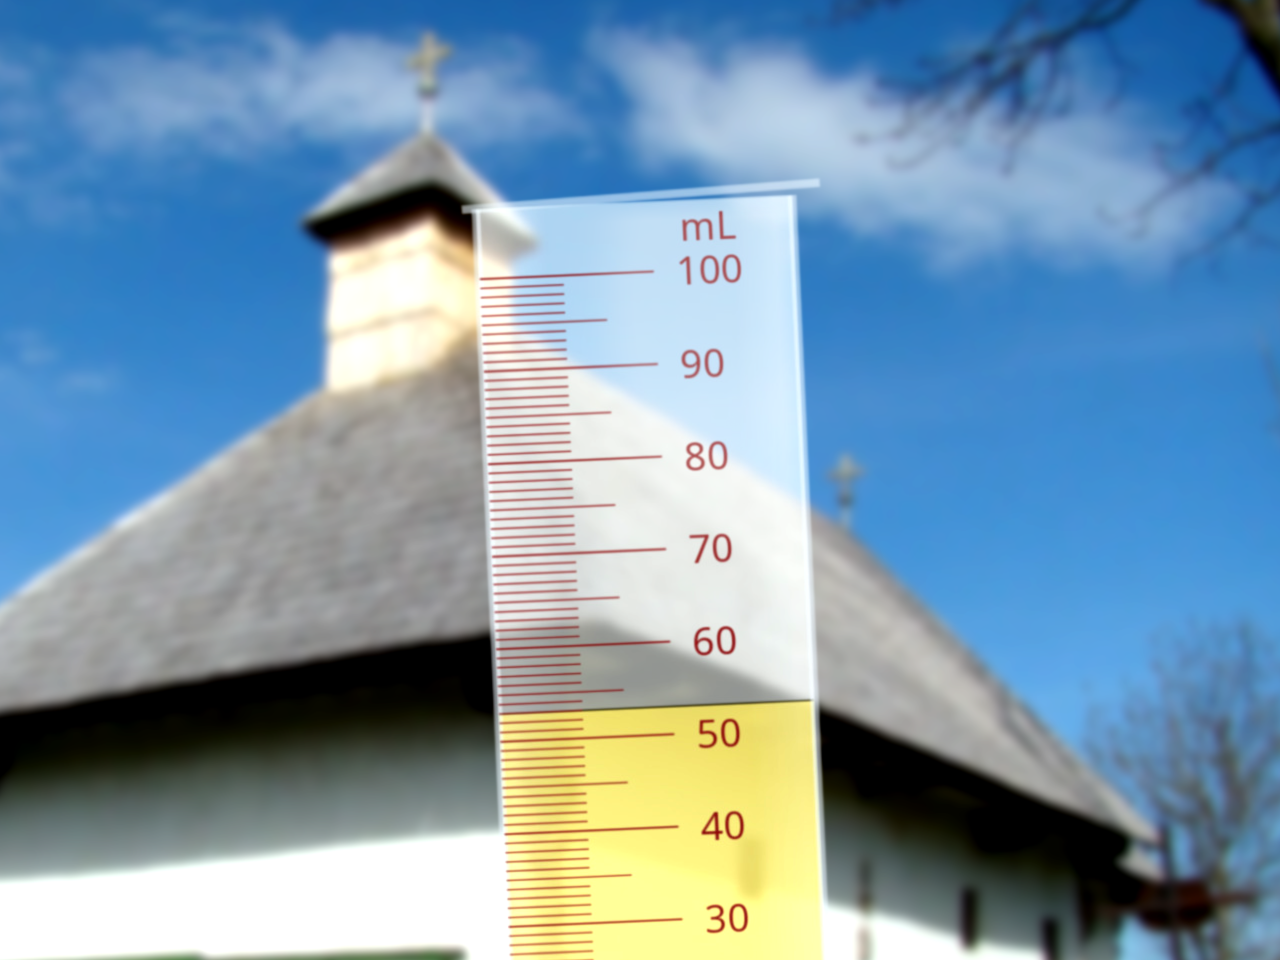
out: 53 mL
